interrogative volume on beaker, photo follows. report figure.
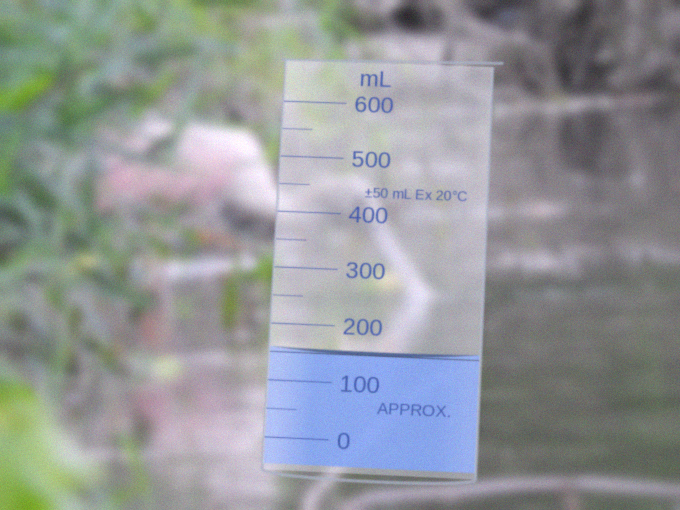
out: 150 mL
